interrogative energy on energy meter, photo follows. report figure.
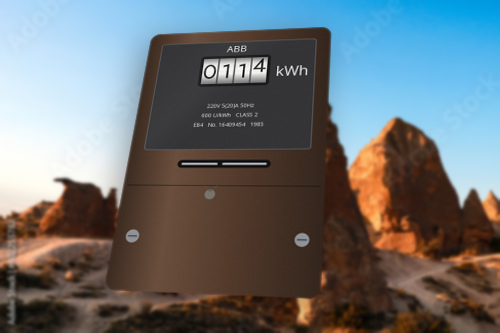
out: 114 kWh
